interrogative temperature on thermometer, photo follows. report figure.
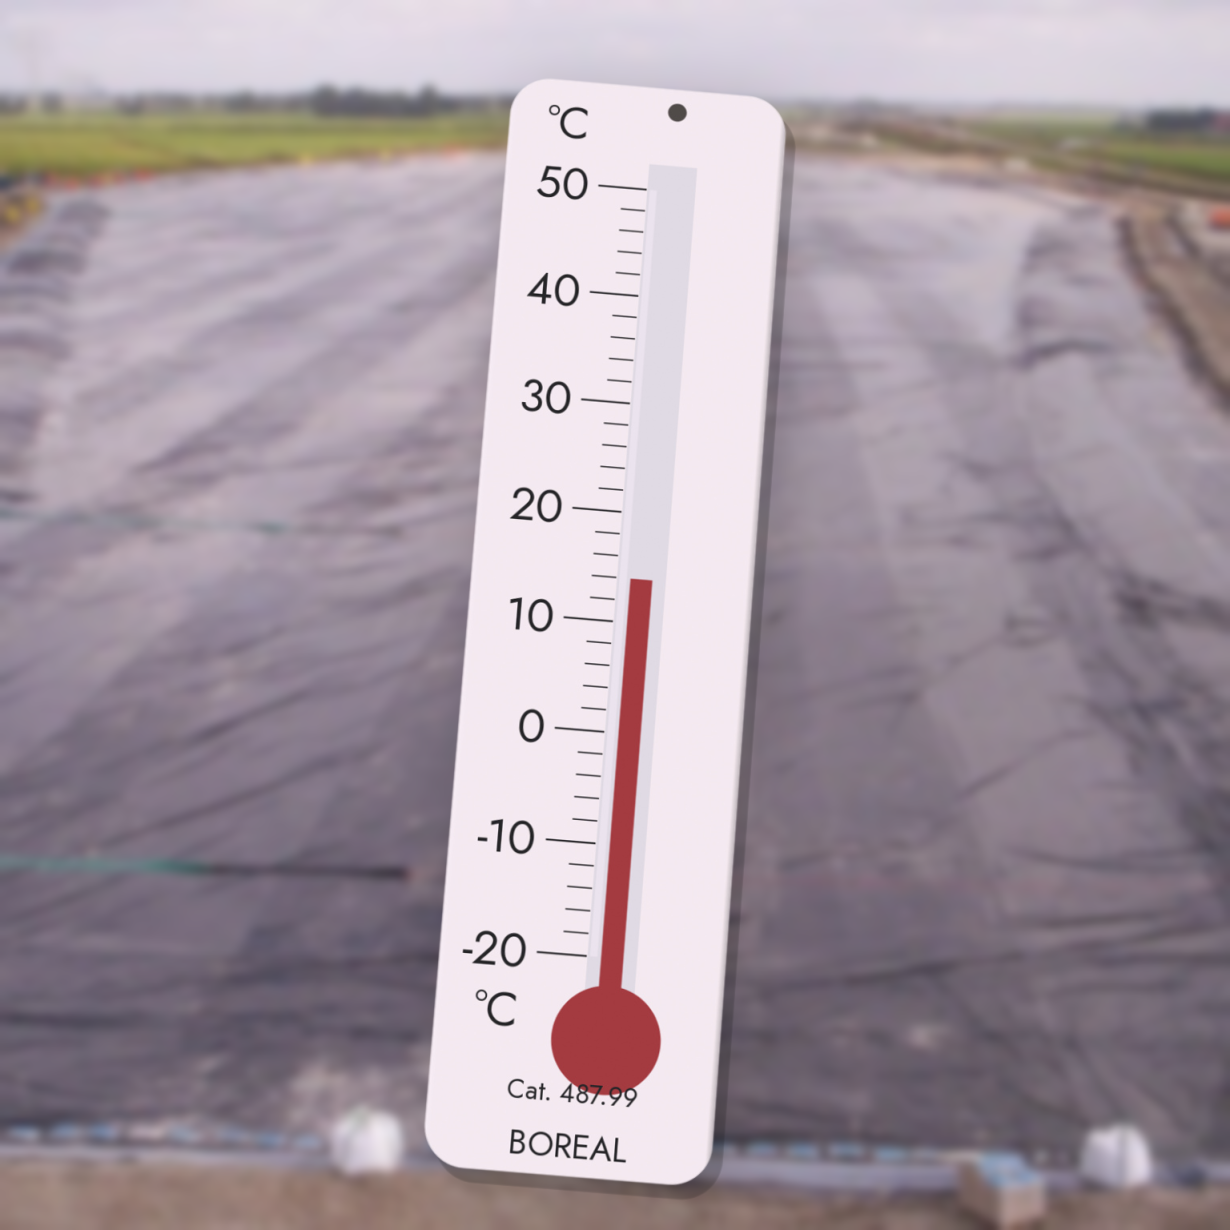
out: 14 °C
